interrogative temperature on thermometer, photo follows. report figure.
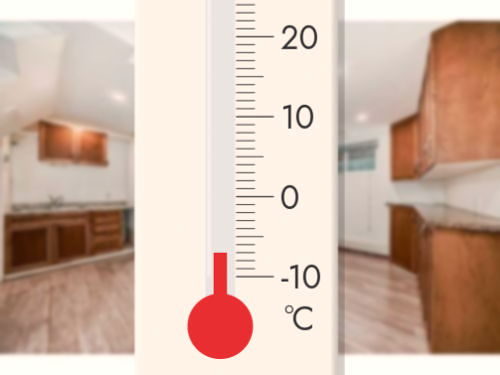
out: -7 °C
